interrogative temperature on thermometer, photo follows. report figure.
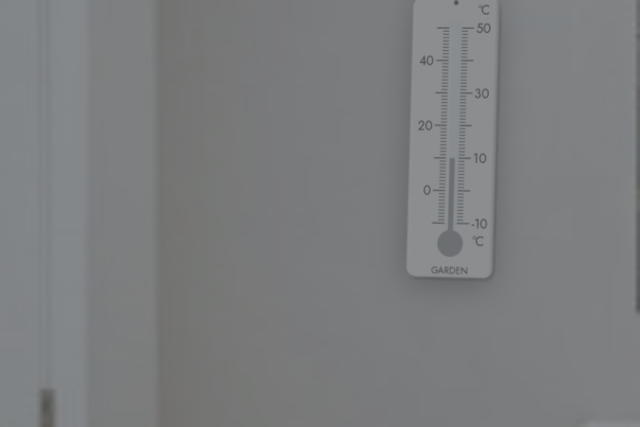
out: 10 °C
